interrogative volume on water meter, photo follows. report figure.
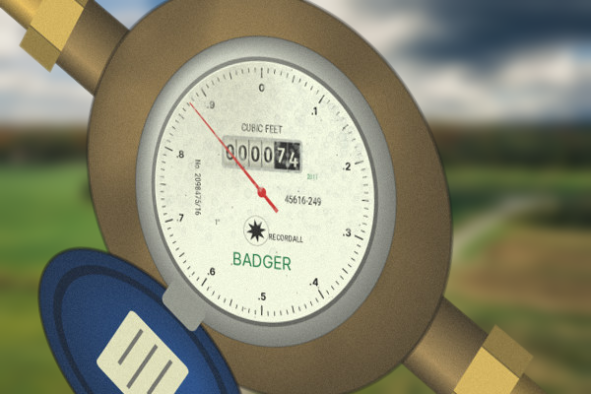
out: 73.87 ft³
